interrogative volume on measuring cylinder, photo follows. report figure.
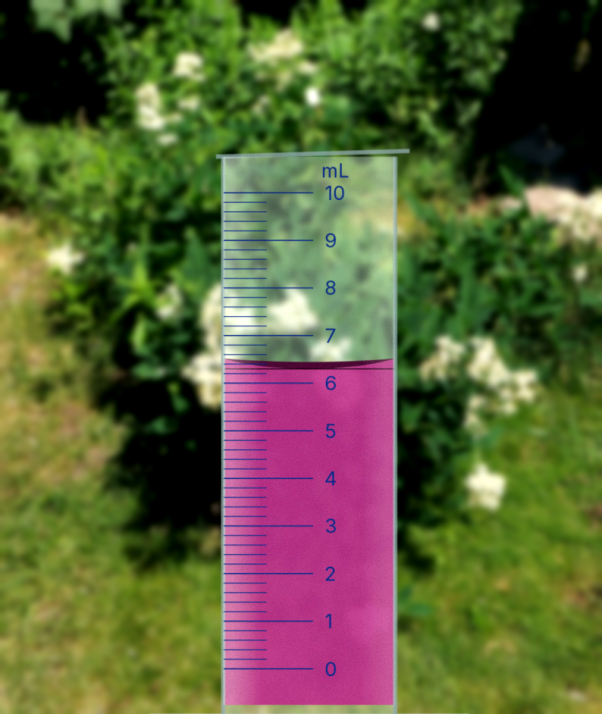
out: 6.3 mL
